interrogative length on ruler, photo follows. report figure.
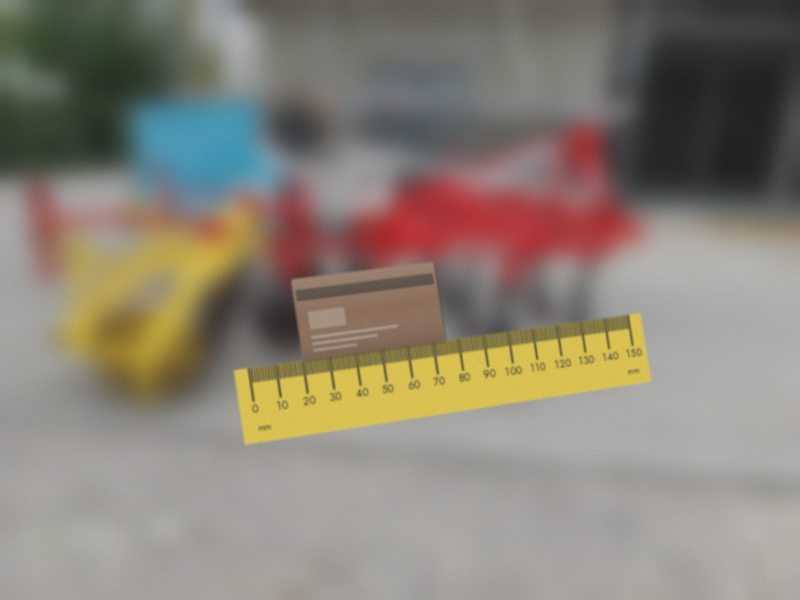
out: 55 mm
